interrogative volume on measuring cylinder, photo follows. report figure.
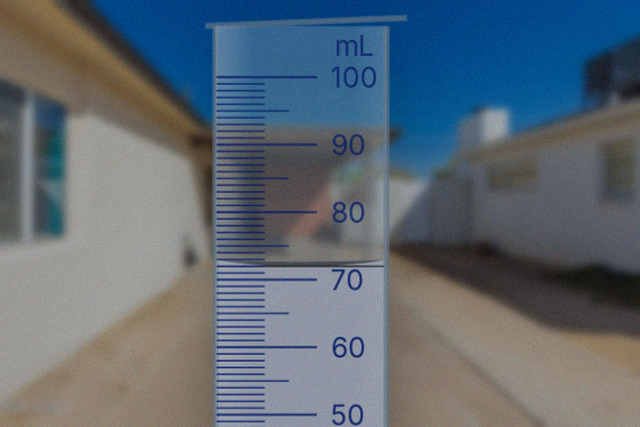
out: 72 mL
